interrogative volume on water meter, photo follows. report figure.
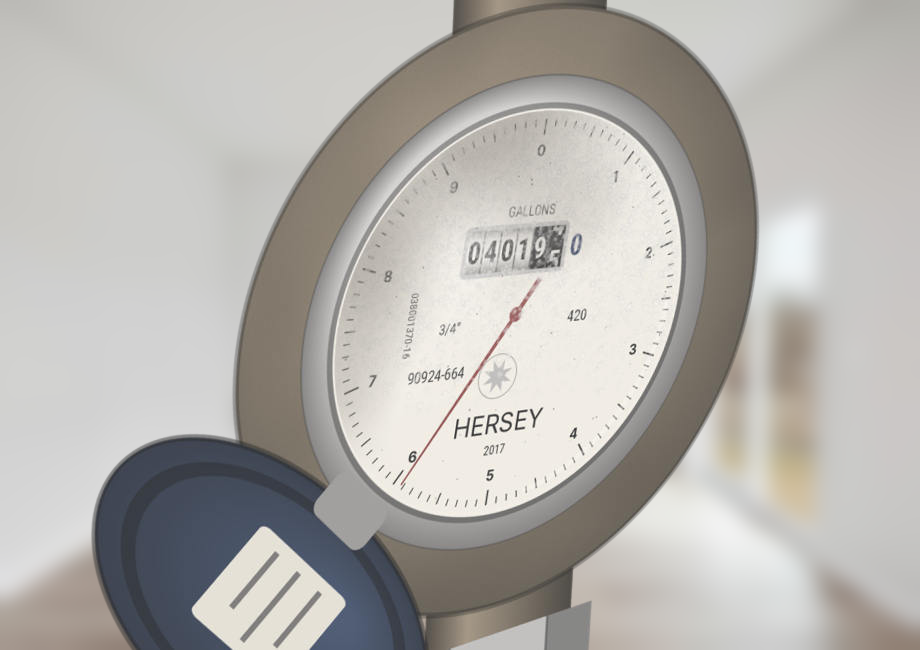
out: 401945.9 gal
